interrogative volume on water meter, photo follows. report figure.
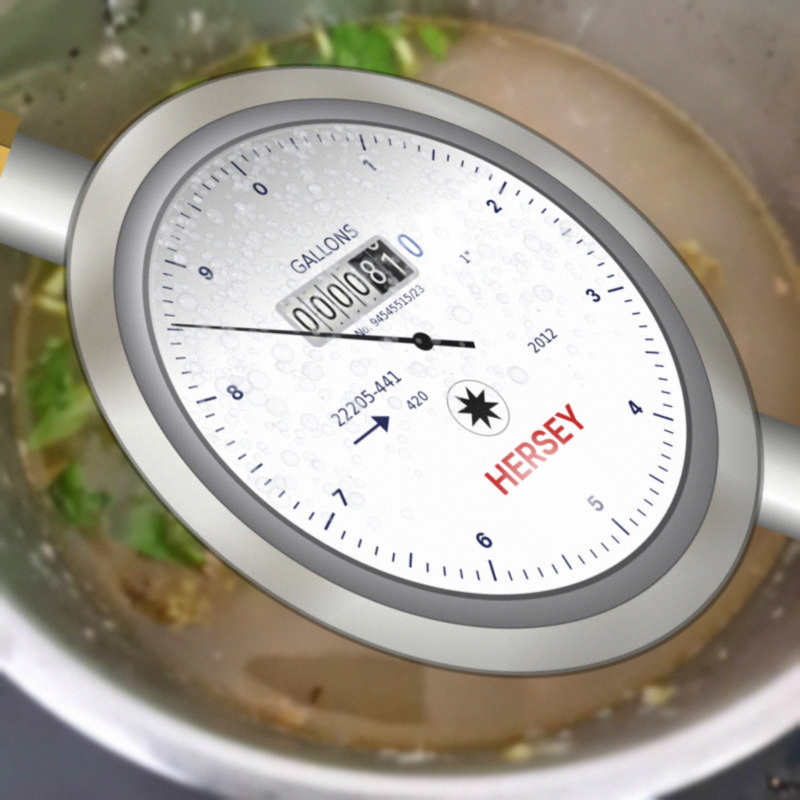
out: 808.5 gal
